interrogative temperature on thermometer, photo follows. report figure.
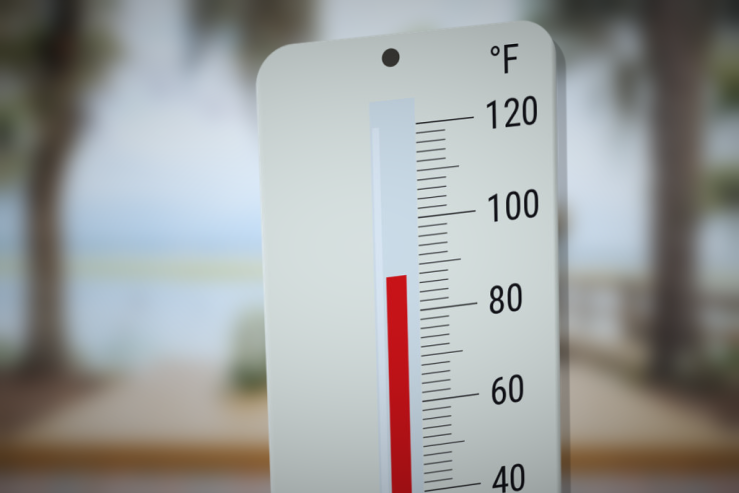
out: 88 °F
